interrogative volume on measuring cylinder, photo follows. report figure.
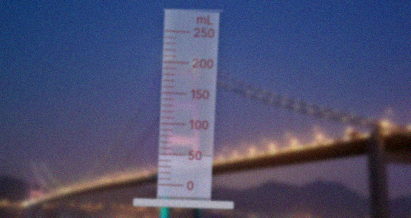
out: 50 mL
